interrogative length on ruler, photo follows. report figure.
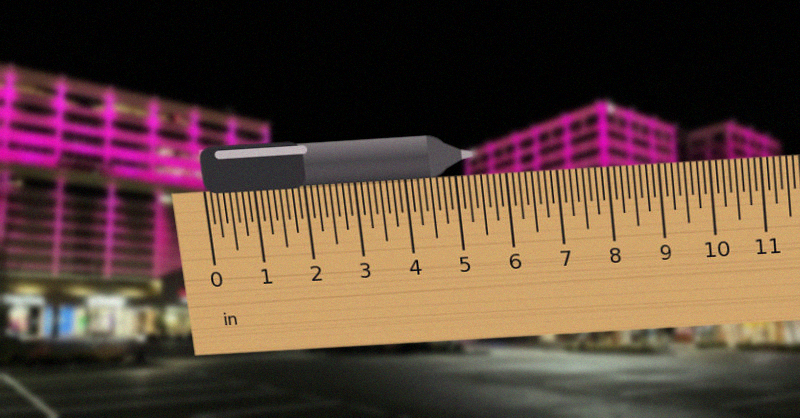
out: 5.375 in
